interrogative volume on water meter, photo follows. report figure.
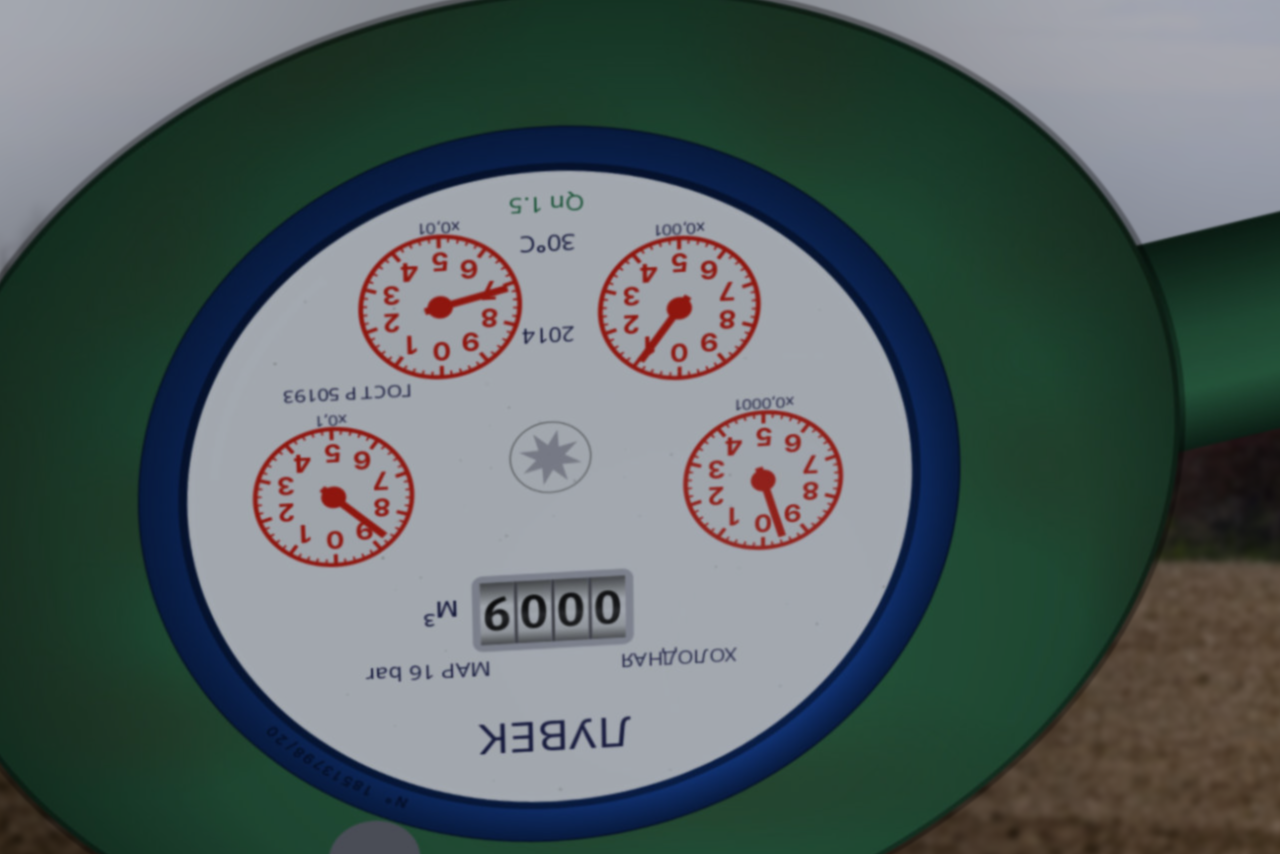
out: 9.8709 m³
